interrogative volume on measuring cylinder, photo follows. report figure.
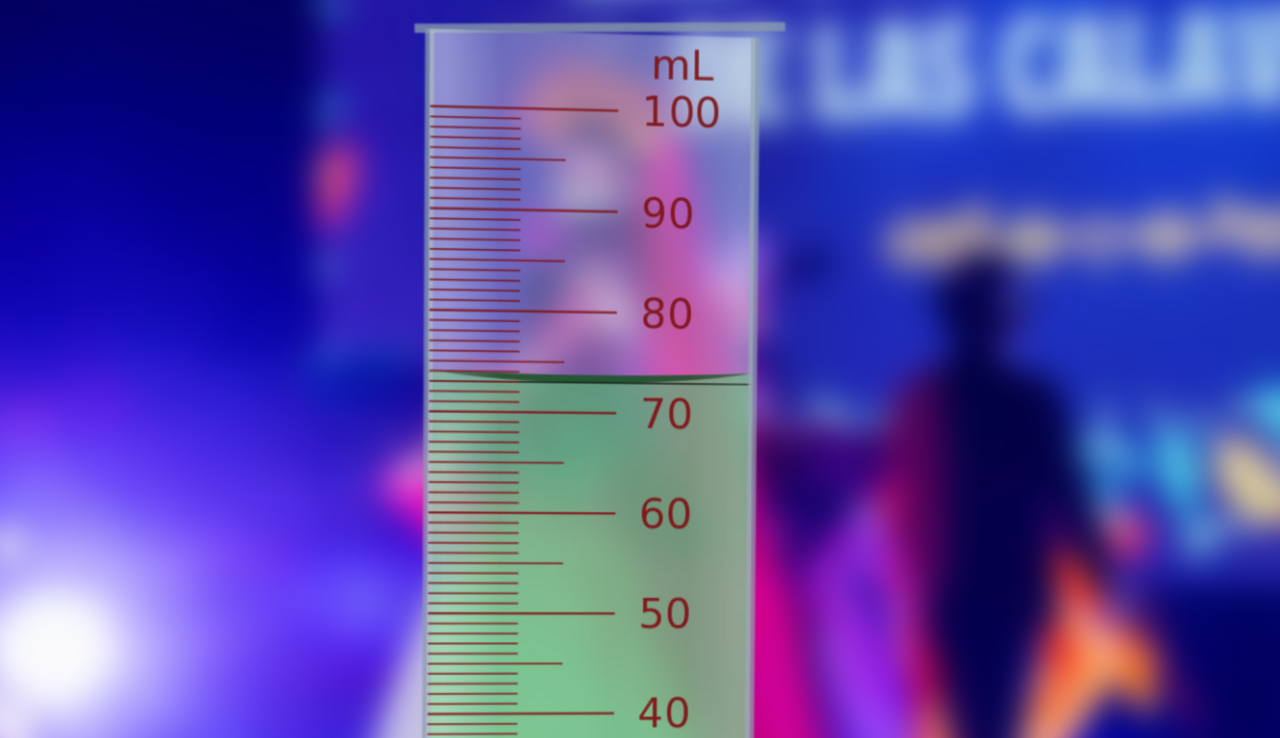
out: 73 mL
